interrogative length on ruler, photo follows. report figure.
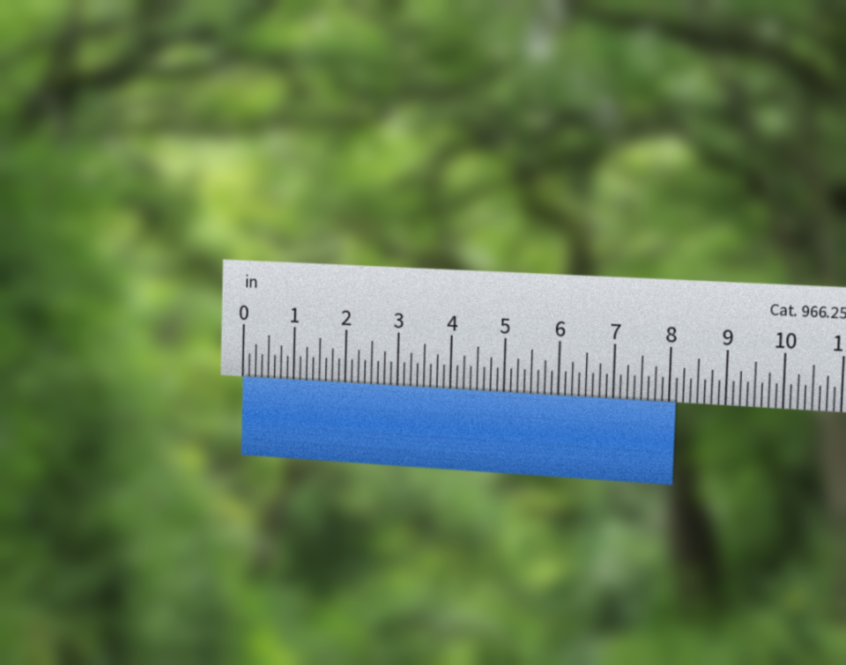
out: 8.125 in
